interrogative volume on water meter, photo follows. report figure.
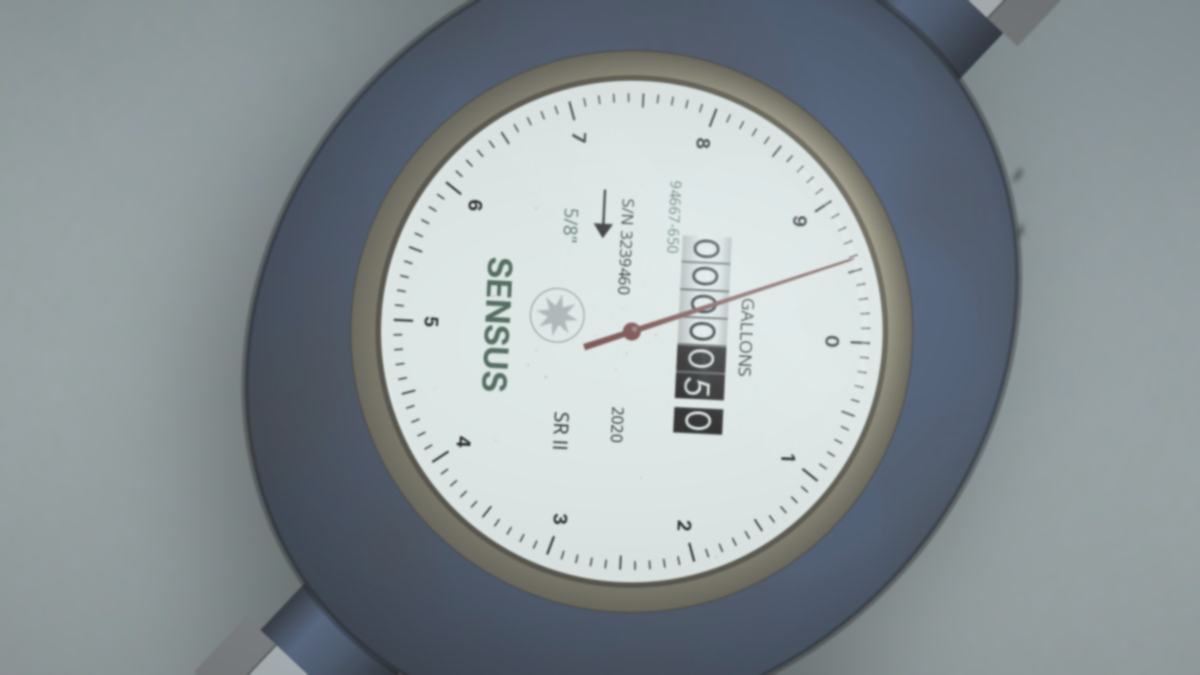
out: 49.4 gal
